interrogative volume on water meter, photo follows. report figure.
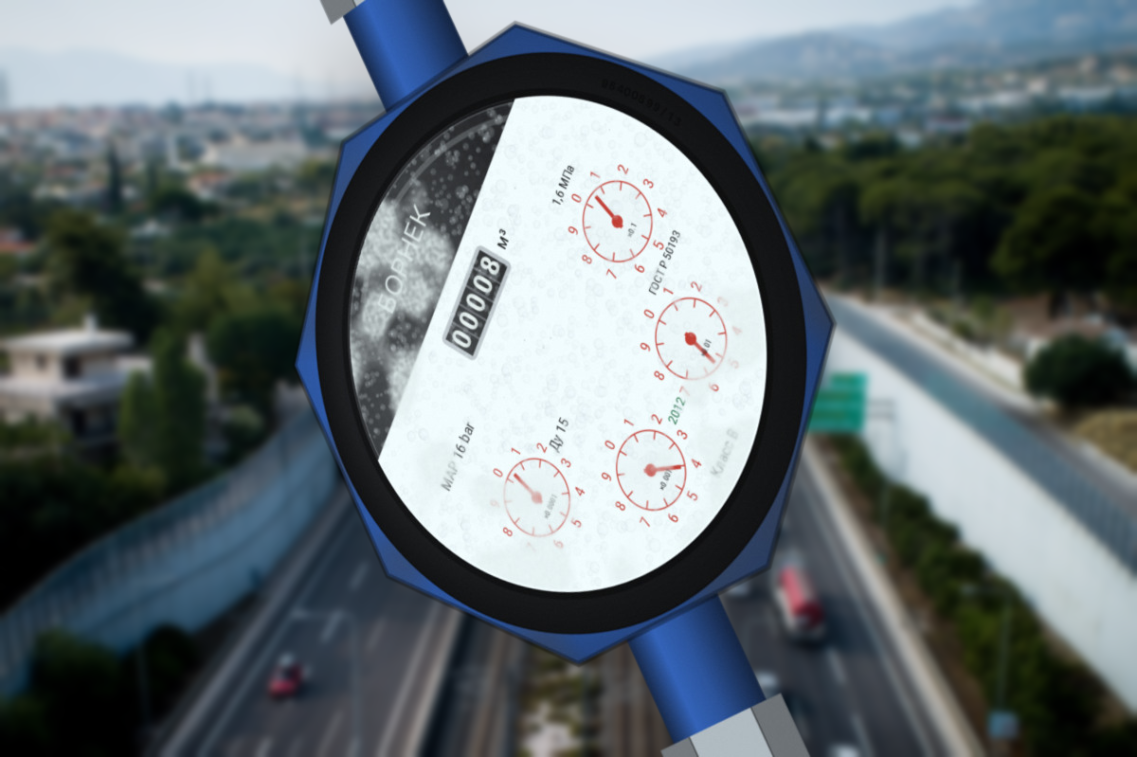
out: 8.0540 m³
